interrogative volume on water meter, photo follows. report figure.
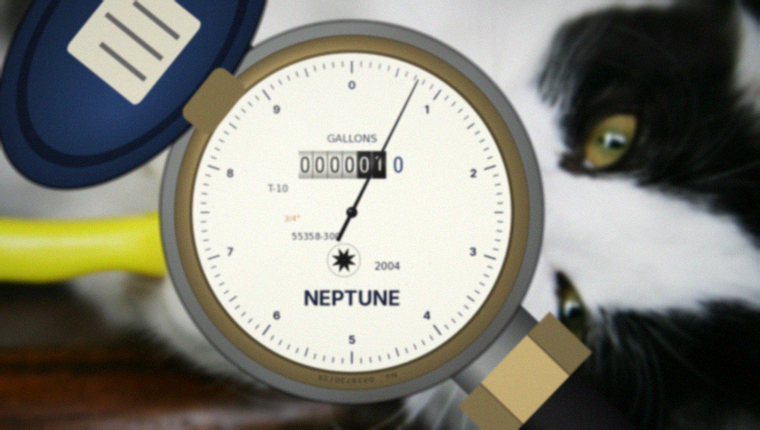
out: 10.7 gal
